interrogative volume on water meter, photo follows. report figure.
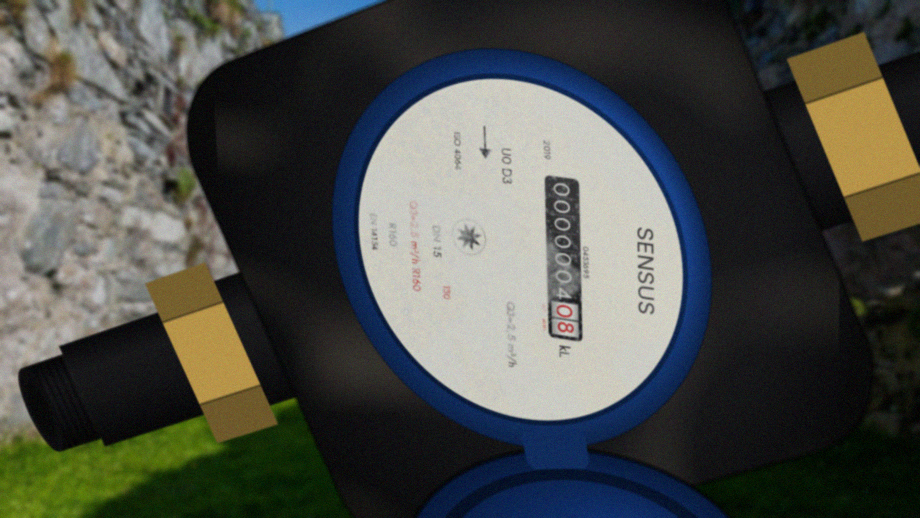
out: 4.08 kL
